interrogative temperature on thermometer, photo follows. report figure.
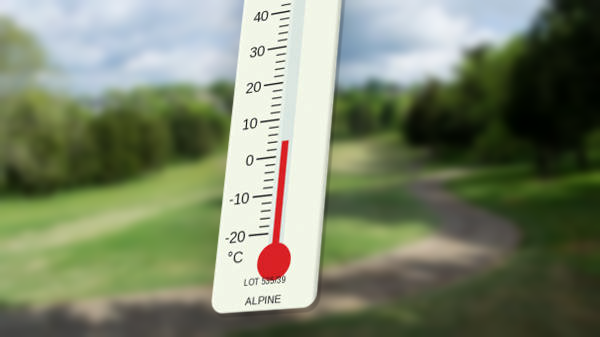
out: 4 °C
